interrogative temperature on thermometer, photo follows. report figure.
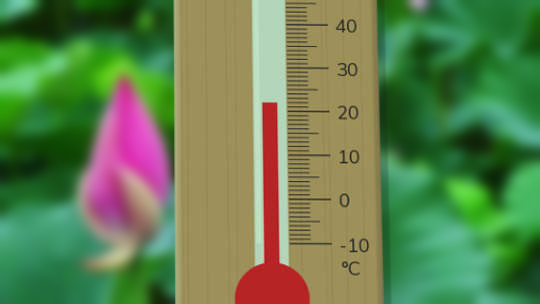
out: 22 °C
